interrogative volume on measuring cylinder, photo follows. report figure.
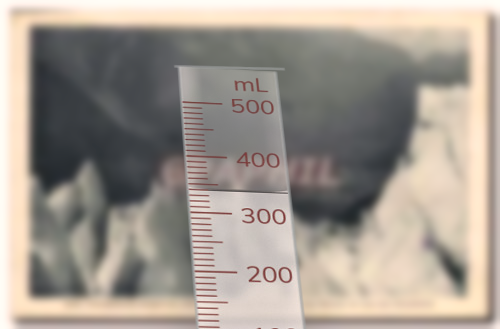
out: 340 mL
